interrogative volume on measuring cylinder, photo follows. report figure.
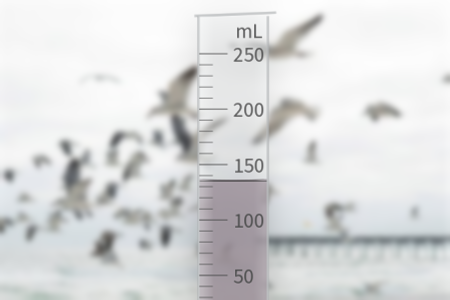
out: 135 mL
